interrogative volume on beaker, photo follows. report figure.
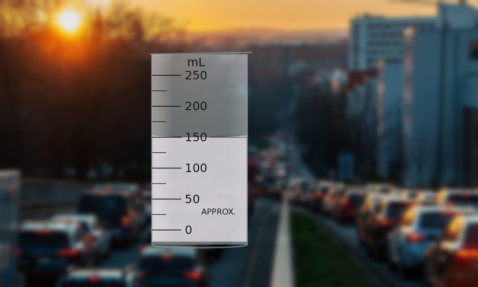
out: 150 mL
